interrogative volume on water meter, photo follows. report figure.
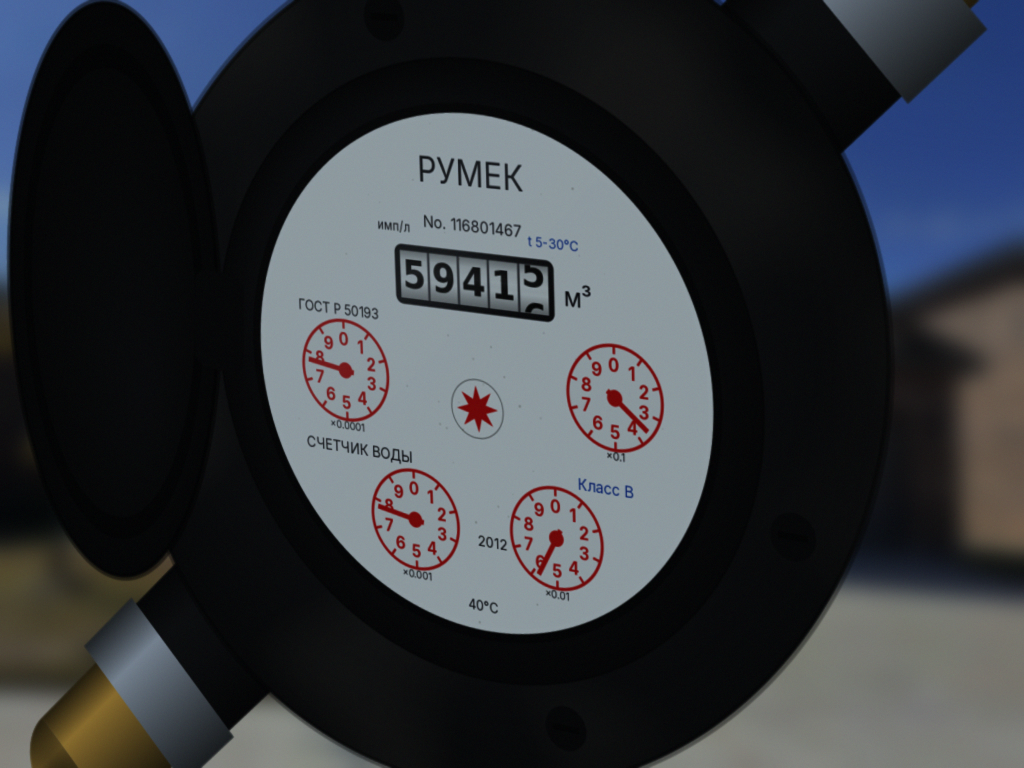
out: 59415.3577 m³
